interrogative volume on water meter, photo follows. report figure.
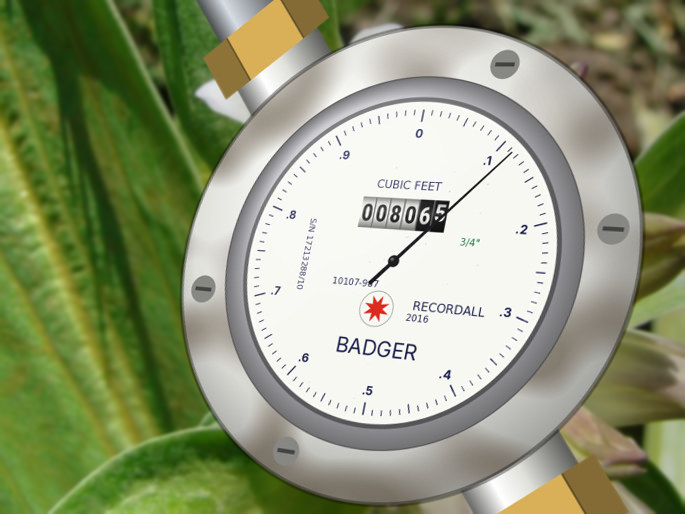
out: 8065.11 ft³
